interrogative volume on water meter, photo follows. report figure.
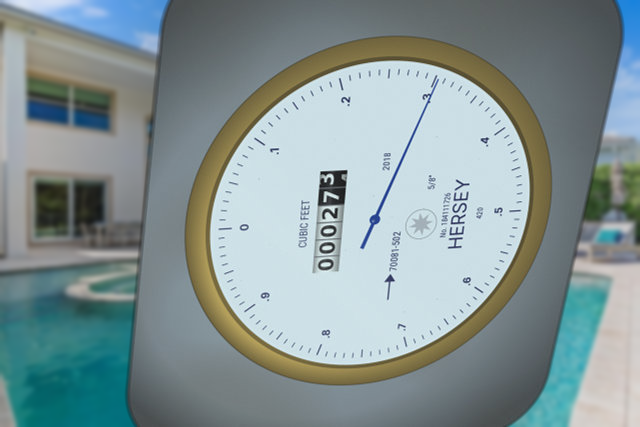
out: 273.30 ft³
